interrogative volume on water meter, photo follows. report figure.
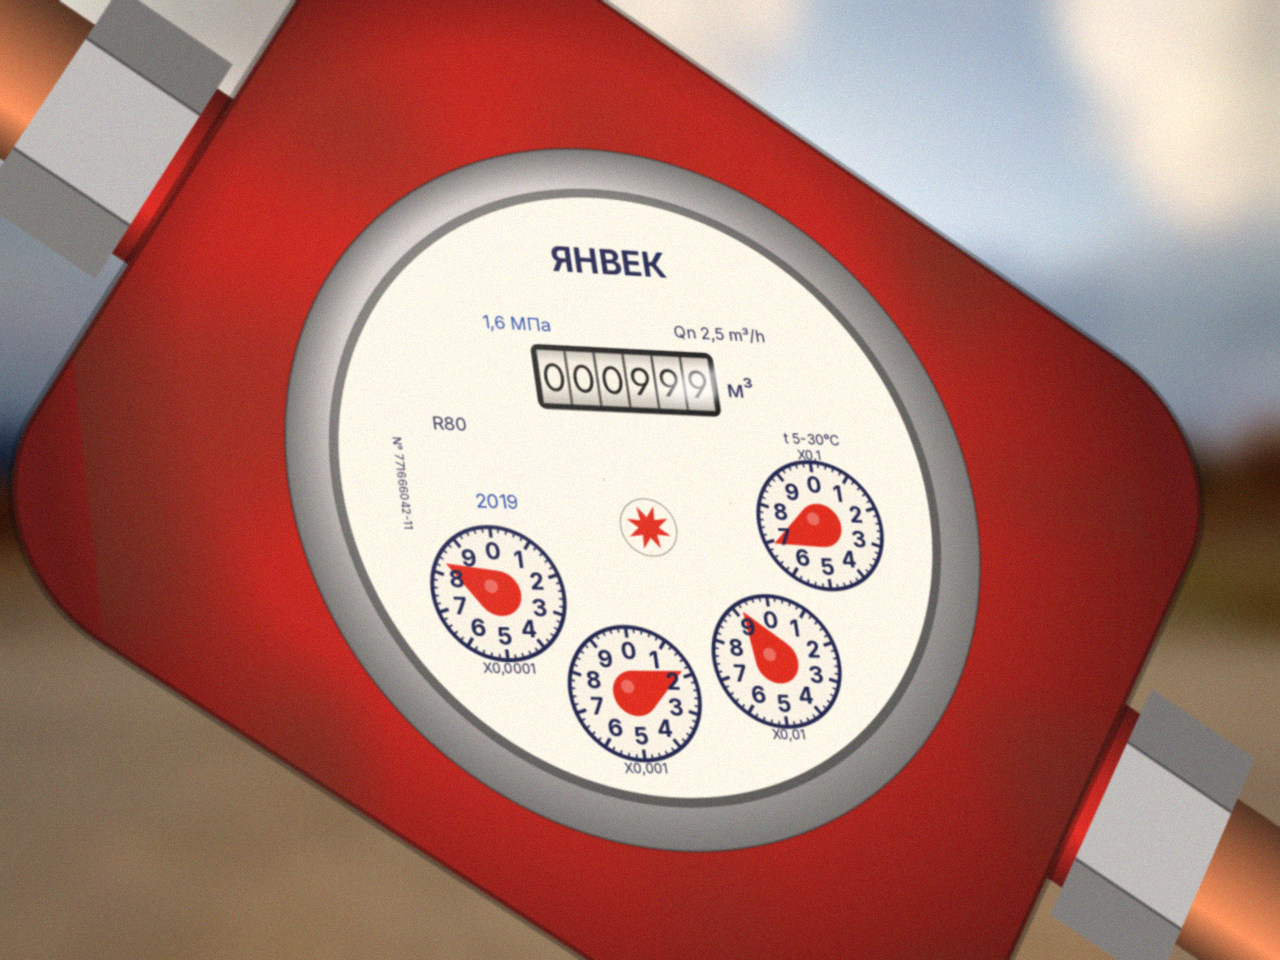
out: 999.6918 m³
